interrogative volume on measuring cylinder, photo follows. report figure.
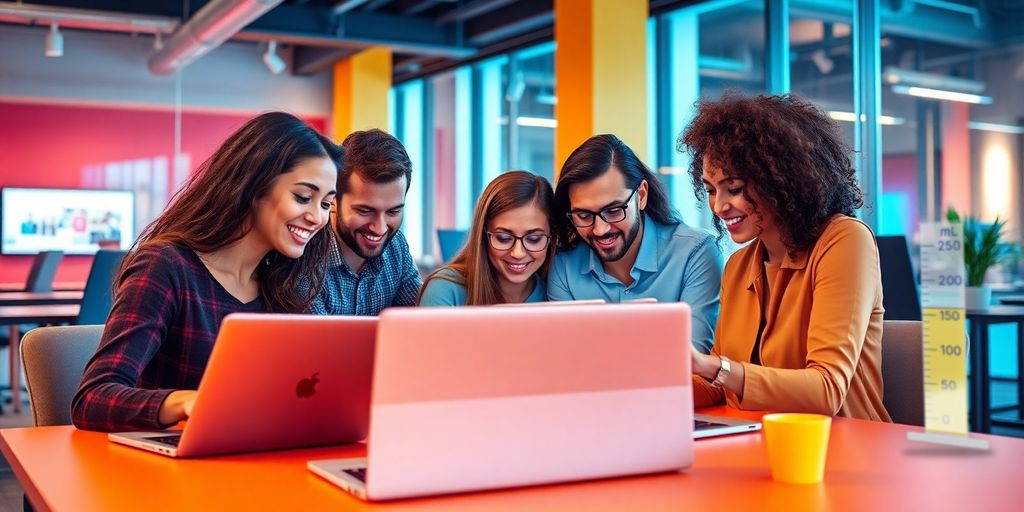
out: 160 mL
